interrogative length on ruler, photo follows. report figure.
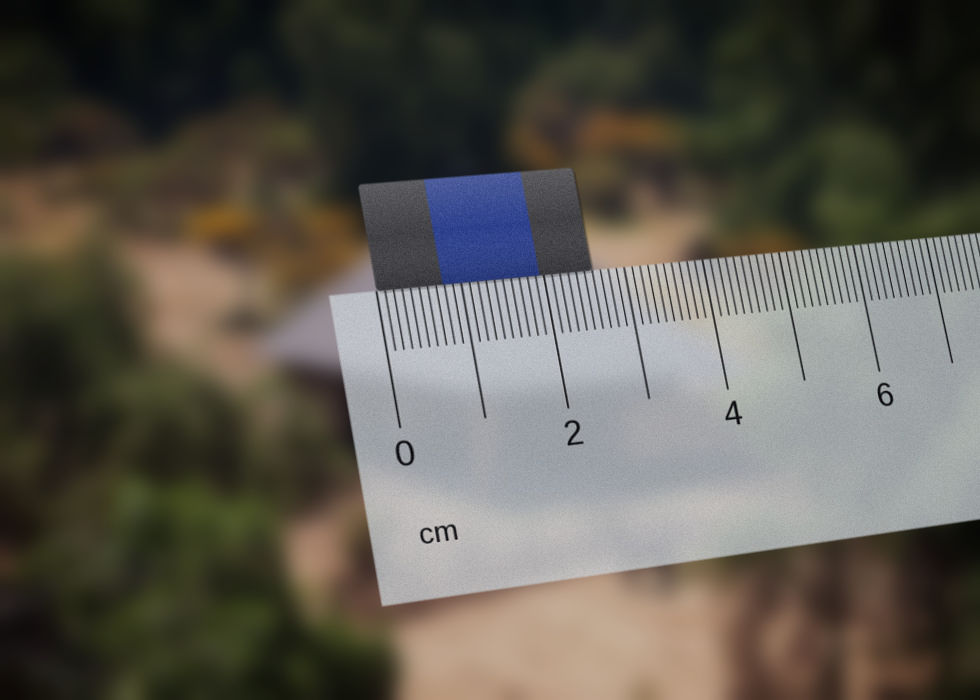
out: 2.6 cm
